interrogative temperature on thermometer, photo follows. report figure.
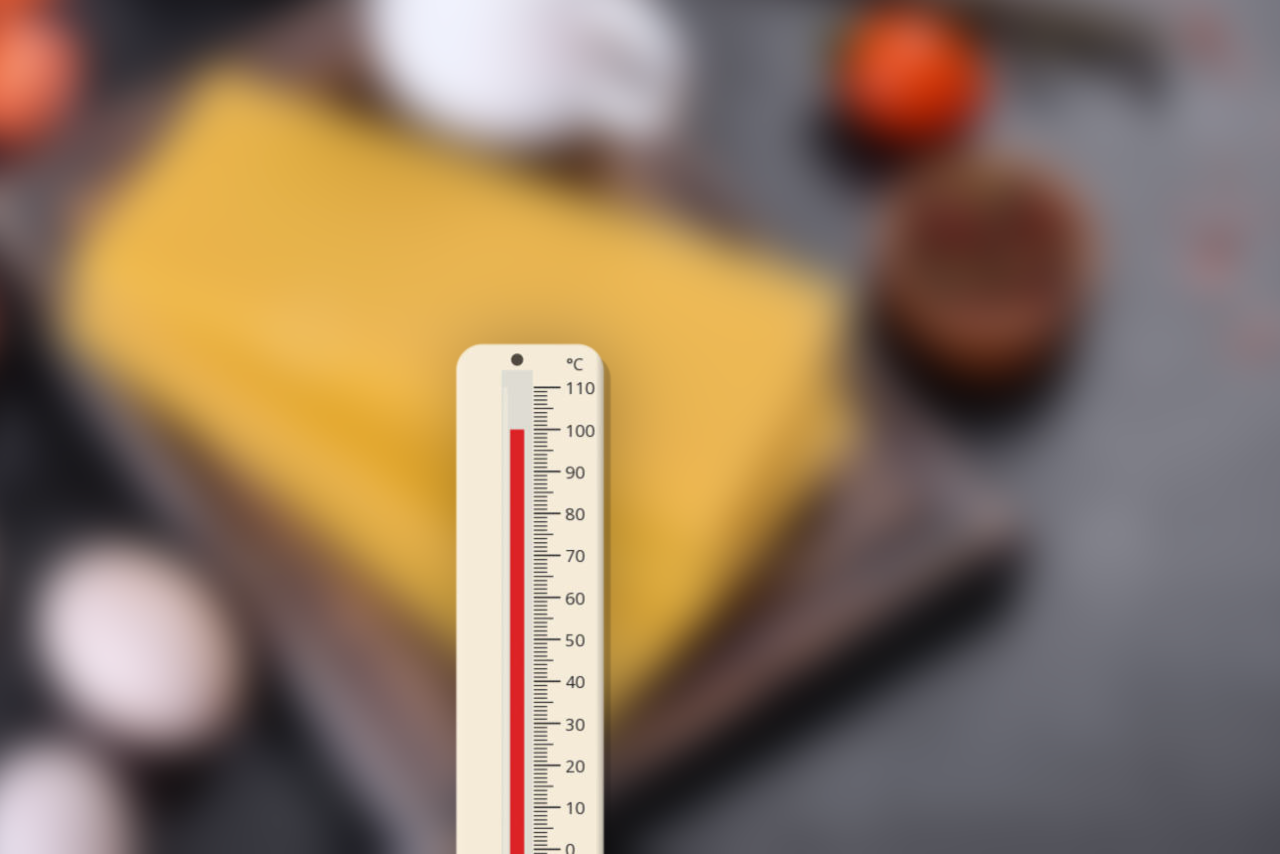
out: 100 °C
